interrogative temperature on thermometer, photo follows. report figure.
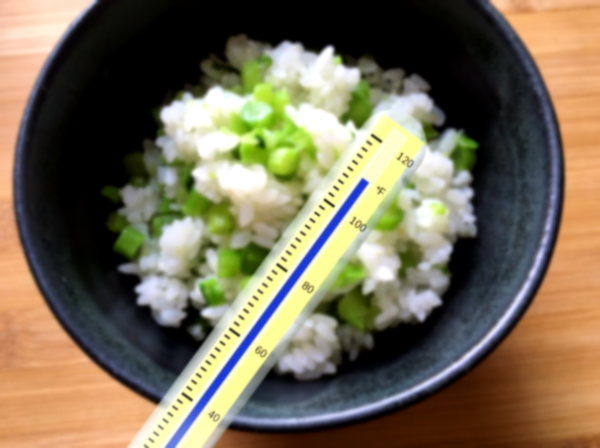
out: 110 °F
